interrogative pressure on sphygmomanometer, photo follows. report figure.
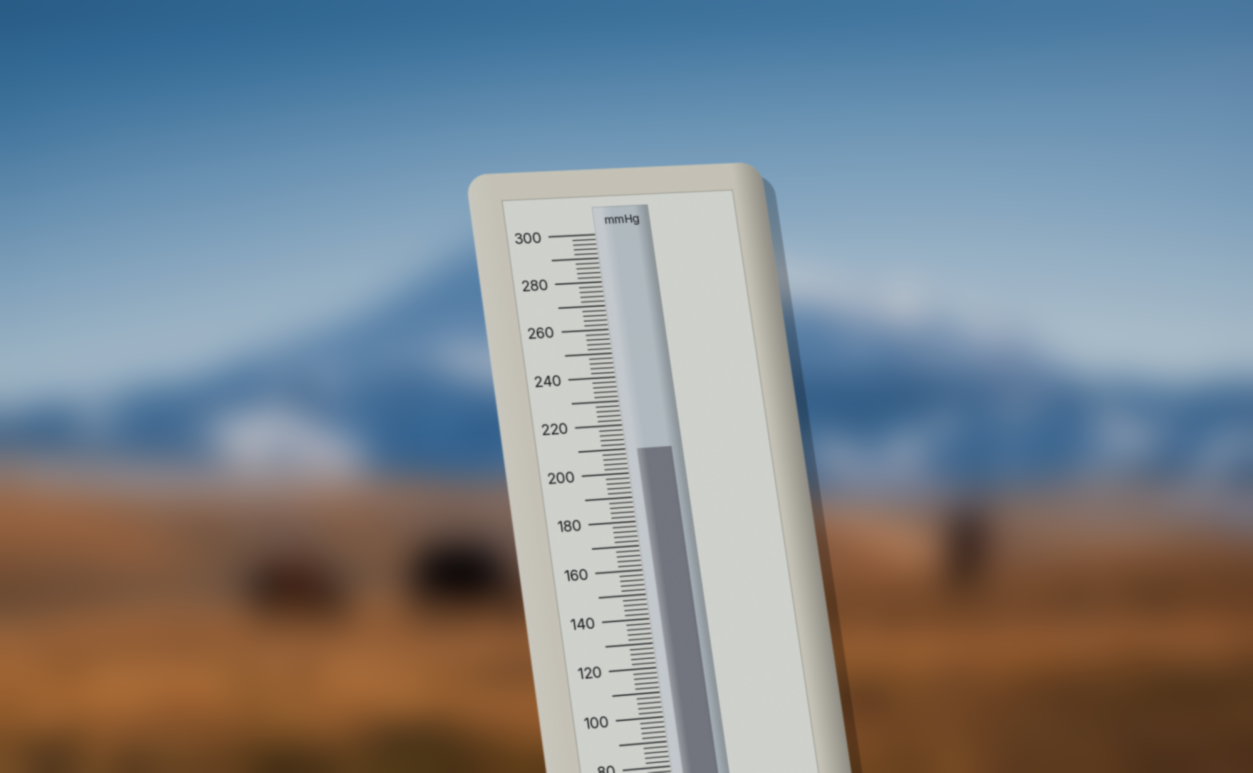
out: 210 mmHg
